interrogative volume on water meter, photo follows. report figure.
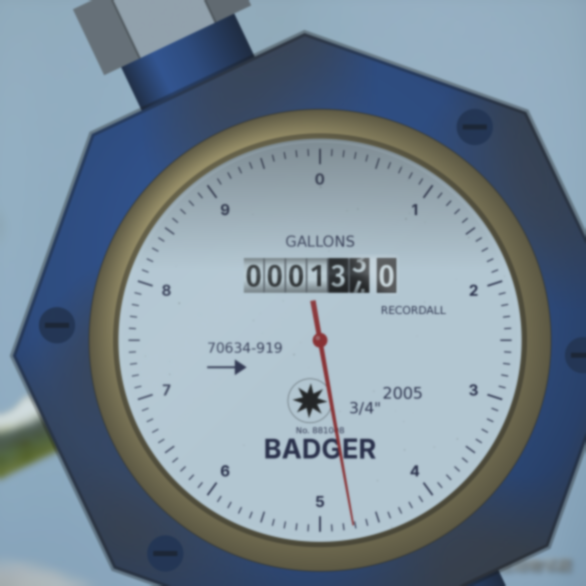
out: 1334.7 gal
